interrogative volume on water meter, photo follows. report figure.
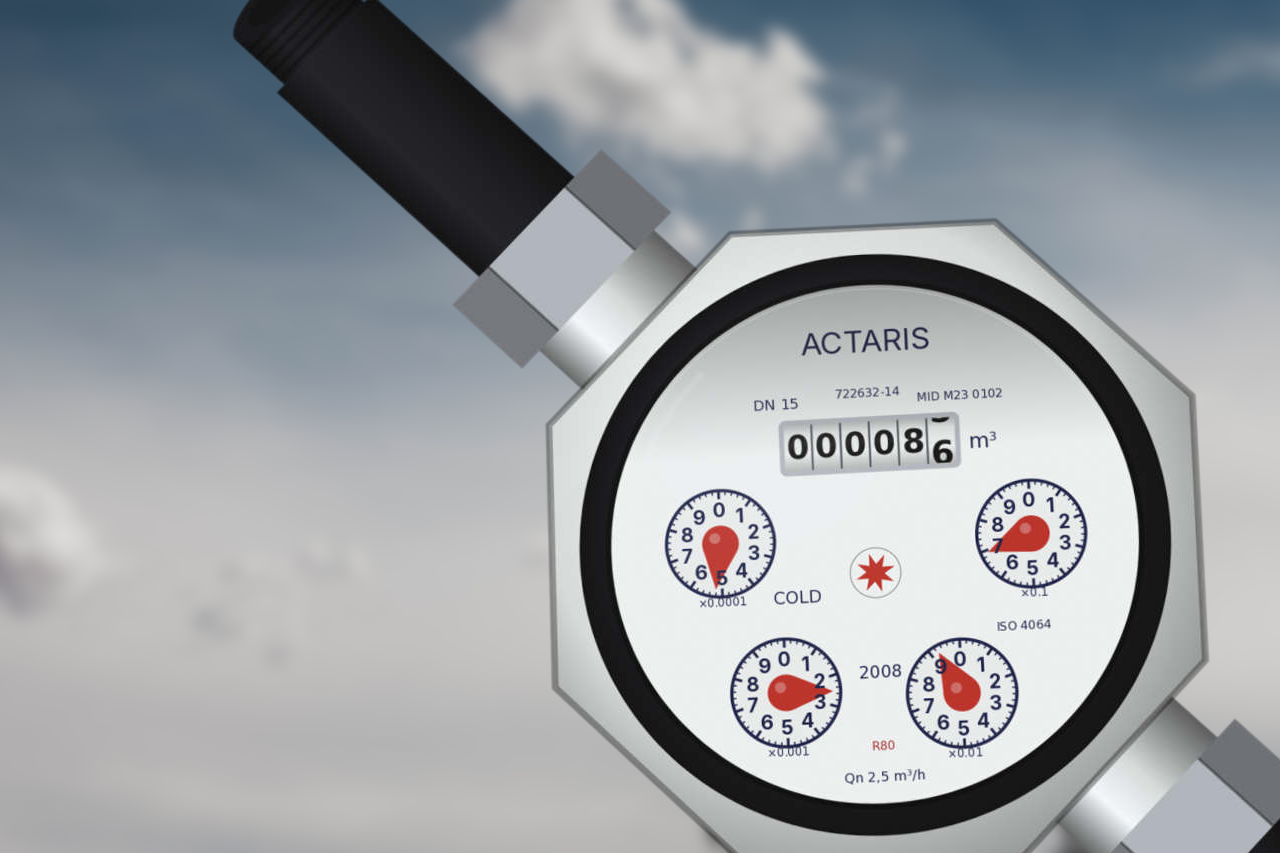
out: 85.6925 m³
